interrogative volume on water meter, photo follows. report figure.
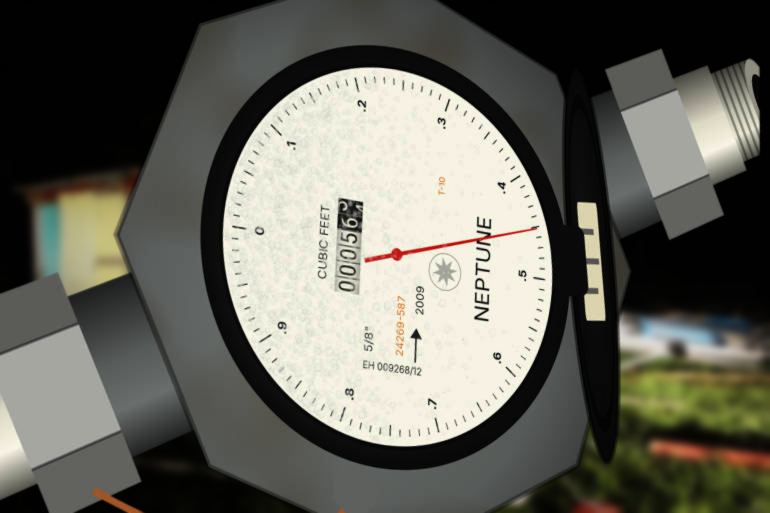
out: 563.45 ft³
